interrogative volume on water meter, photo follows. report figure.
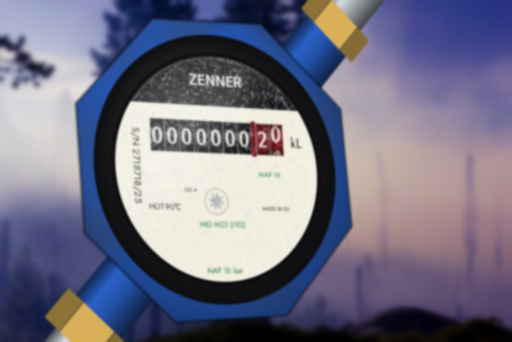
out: 0.20 kL
